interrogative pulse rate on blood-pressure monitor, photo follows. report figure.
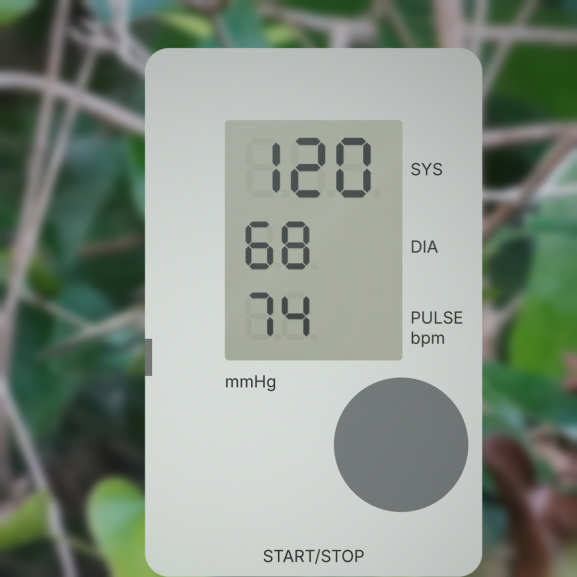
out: 74 bpm
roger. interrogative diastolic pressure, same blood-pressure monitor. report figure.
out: 68 mmHg
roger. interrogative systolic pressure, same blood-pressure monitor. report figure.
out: 120 mmHg
